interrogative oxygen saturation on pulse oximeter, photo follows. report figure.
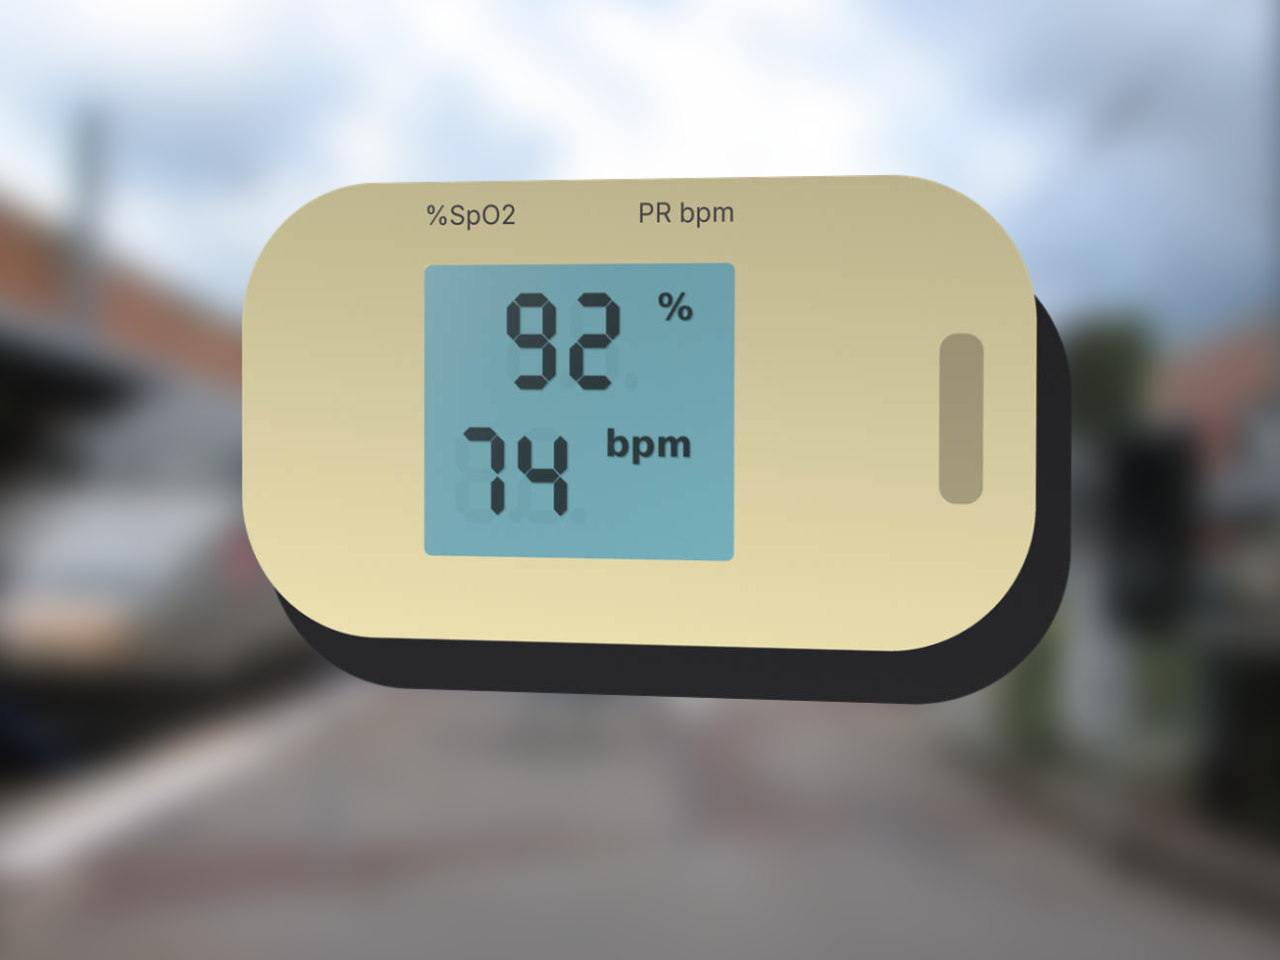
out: 92 %
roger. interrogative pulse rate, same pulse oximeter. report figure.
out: 74 bpm
